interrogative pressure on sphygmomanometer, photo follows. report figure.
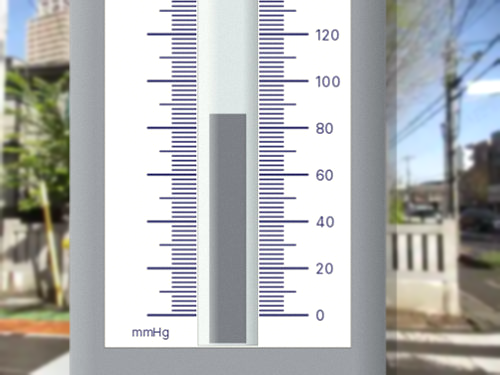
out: 86 mmHg
